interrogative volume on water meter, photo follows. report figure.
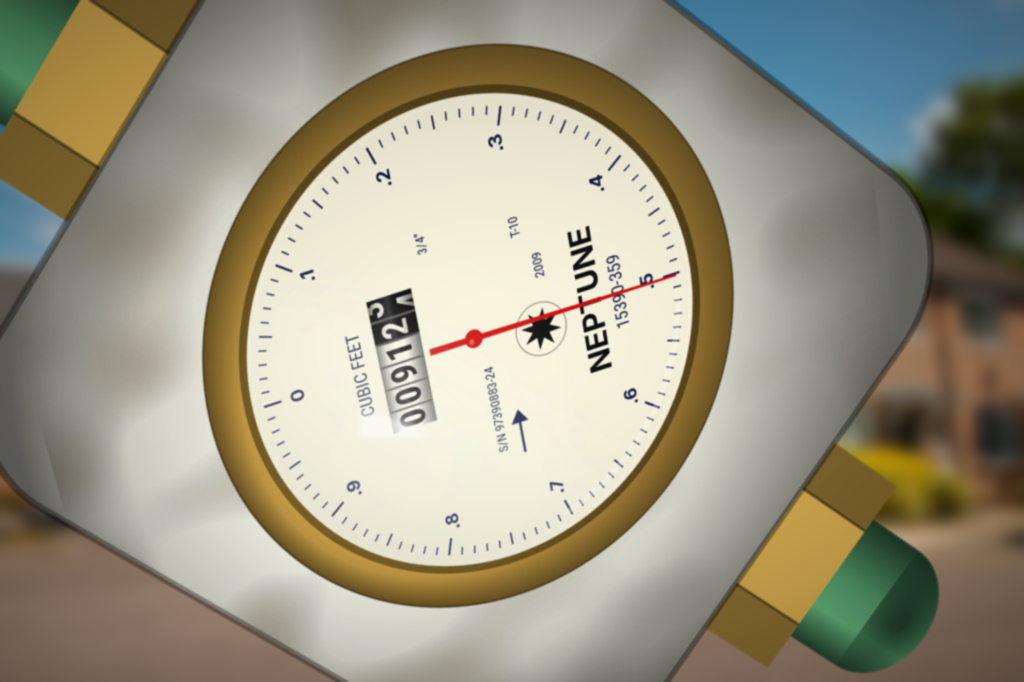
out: 9123.50 ft³
